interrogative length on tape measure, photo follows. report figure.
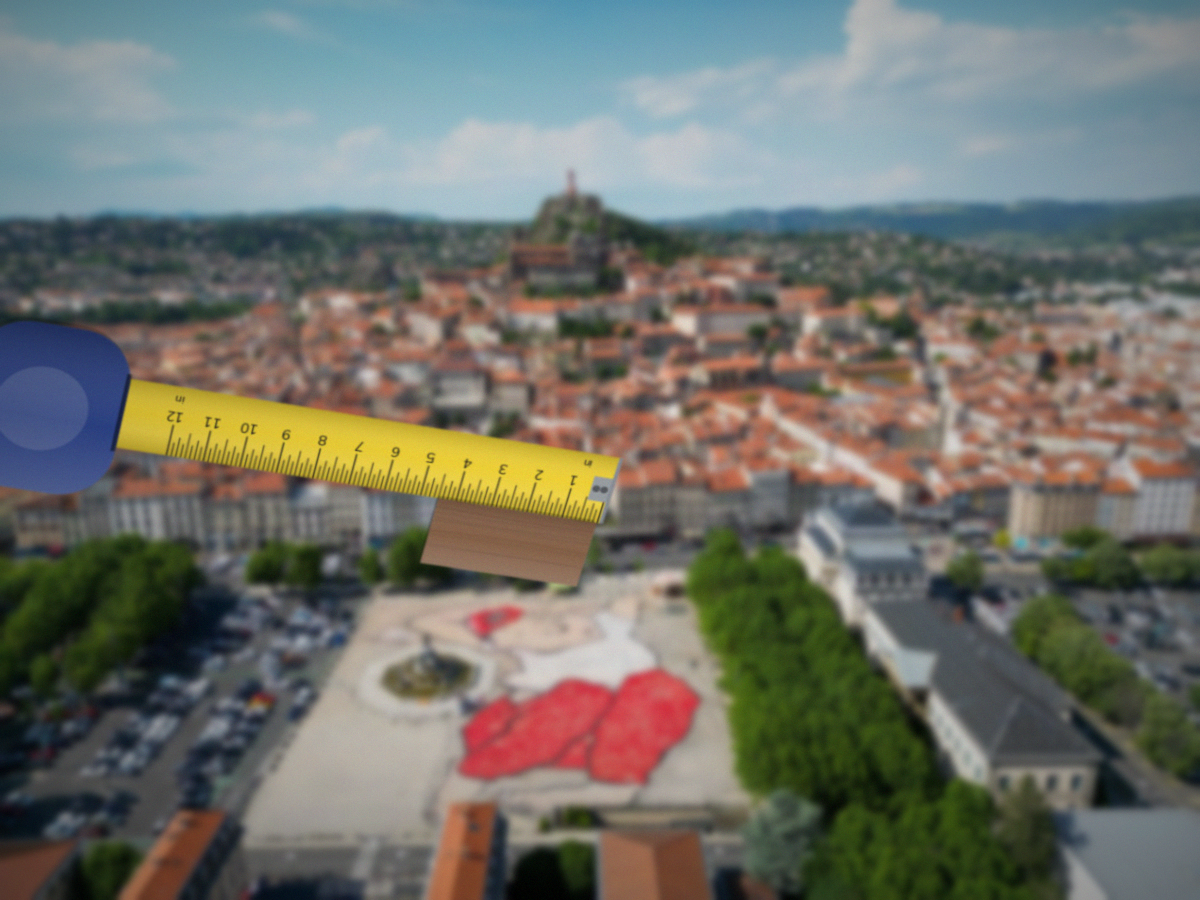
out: 4.5 in
